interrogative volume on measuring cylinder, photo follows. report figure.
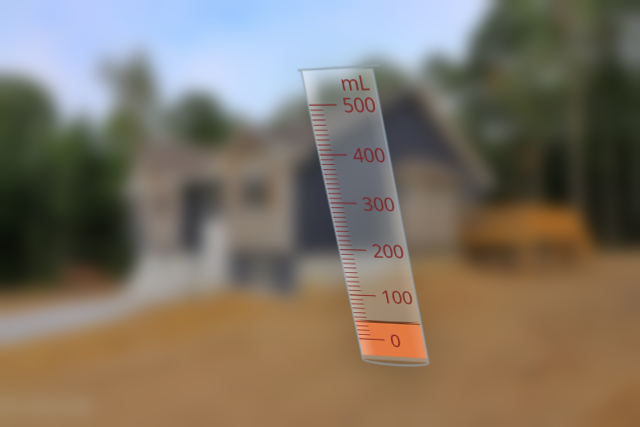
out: 40 mL
